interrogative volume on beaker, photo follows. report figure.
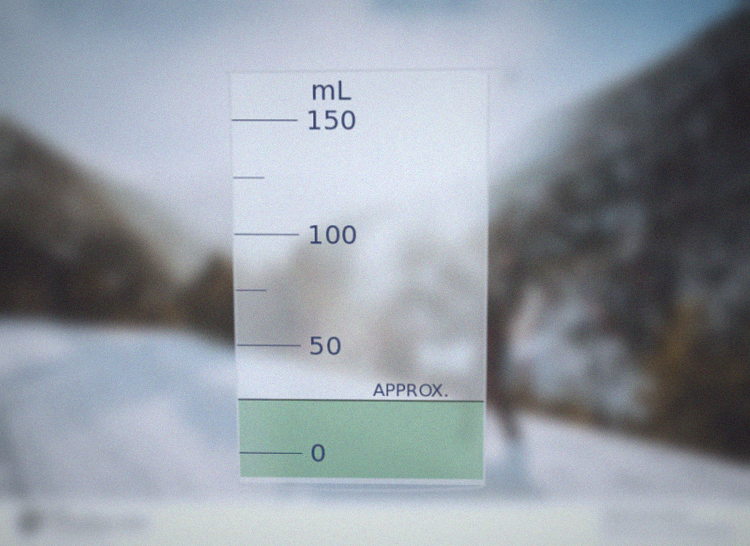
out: 25 mL
